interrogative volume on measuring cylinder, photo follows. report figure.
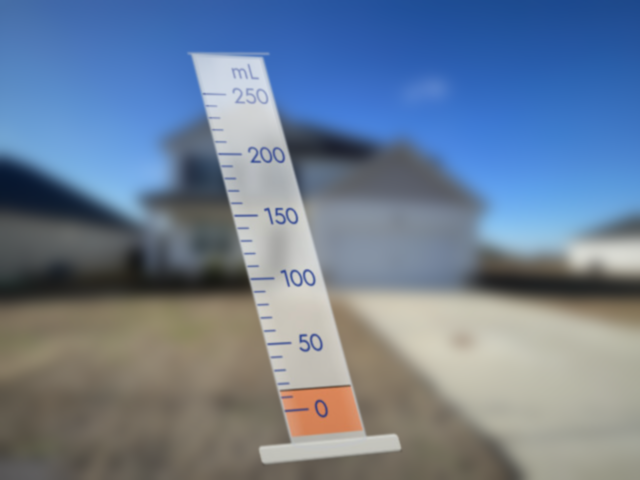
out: 15 mL
